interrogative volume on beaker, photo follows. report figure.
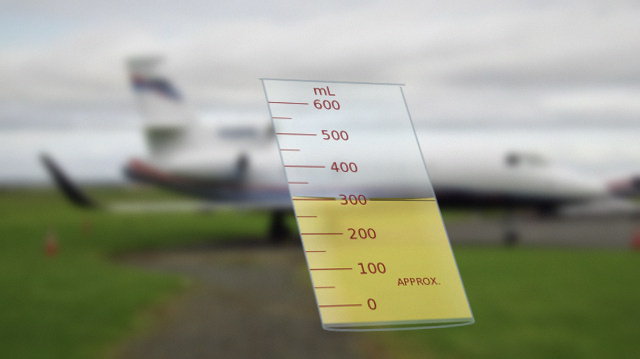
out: 300 mL
